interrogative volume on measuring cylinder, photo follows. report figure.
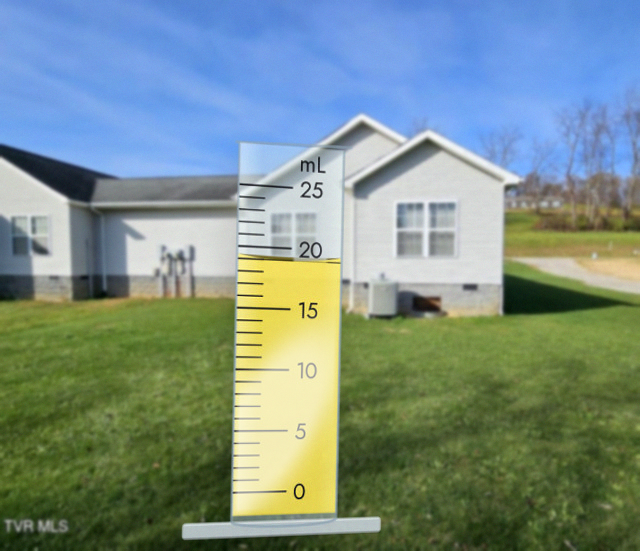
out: 19 mL
